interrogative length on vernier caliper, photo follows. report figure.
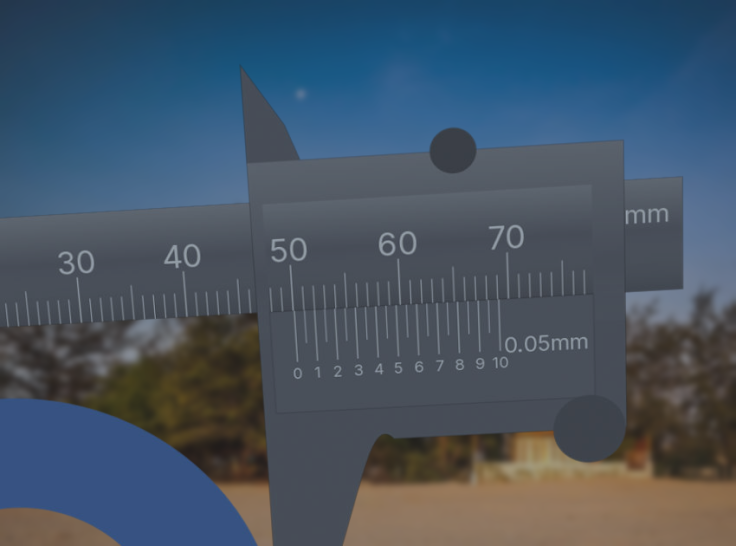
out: 50.1 mm
